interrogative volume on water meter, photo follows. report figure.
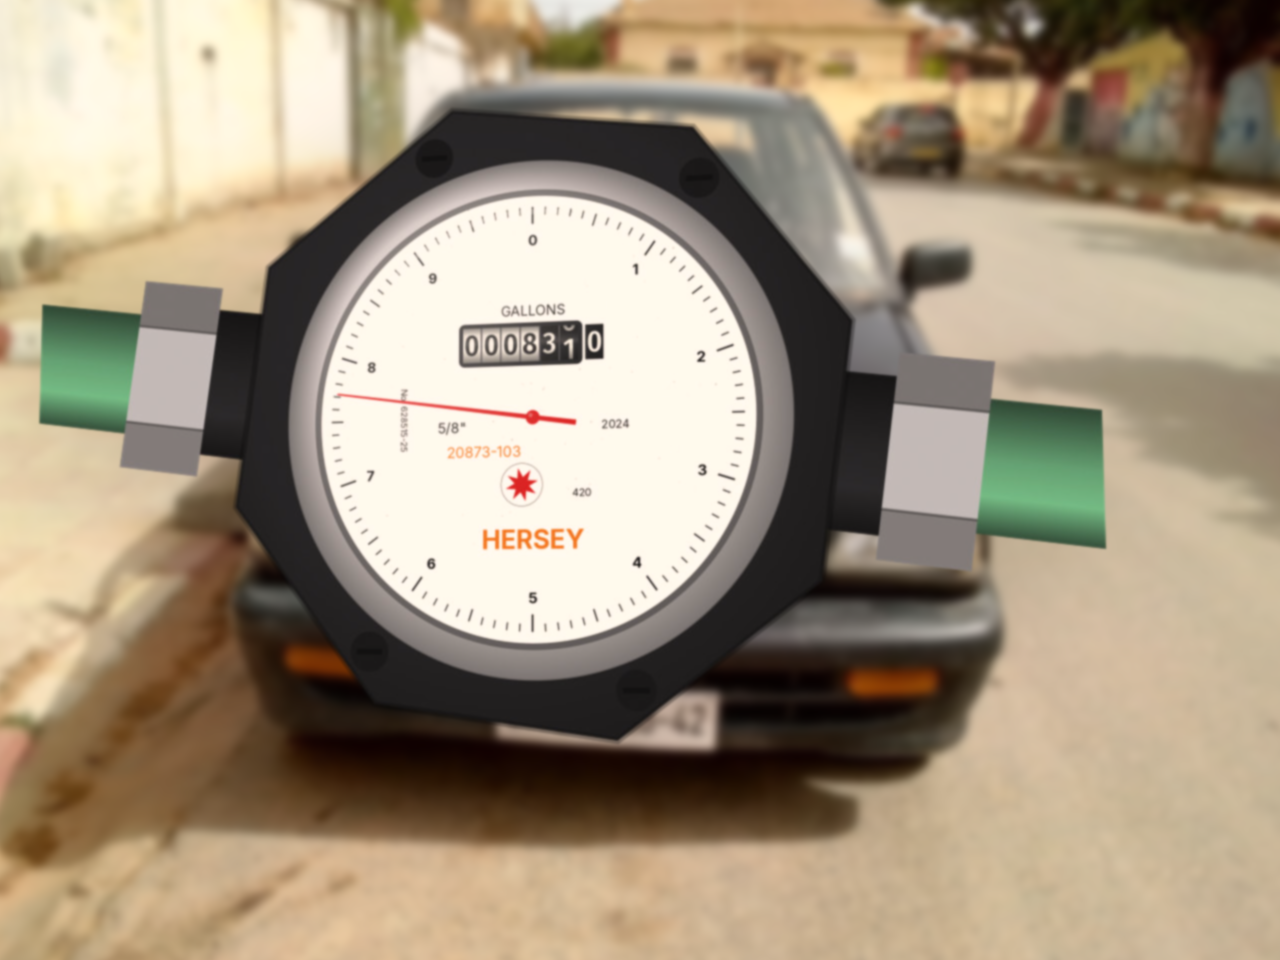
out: 8307.7 gal
